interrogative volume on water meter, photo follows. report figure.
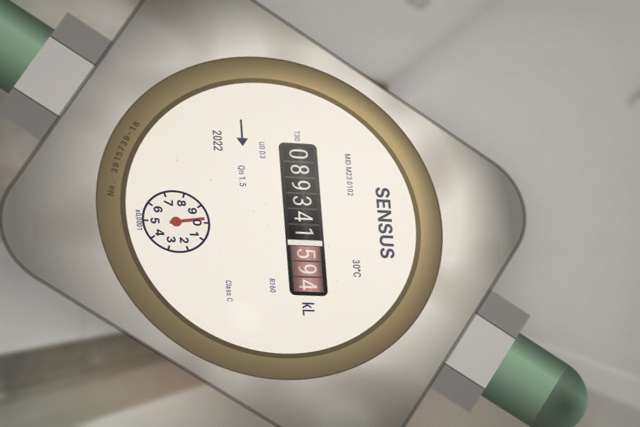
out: 89341.5939 kL
